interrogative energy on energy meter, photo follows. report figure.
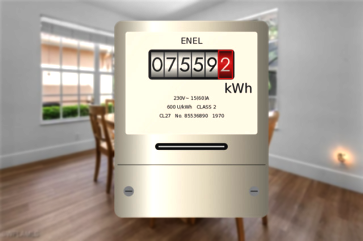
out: 7559.2 kWh
